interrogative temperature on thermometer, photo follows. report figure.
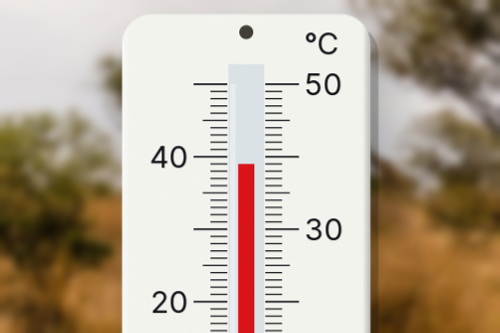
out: 39 °C
